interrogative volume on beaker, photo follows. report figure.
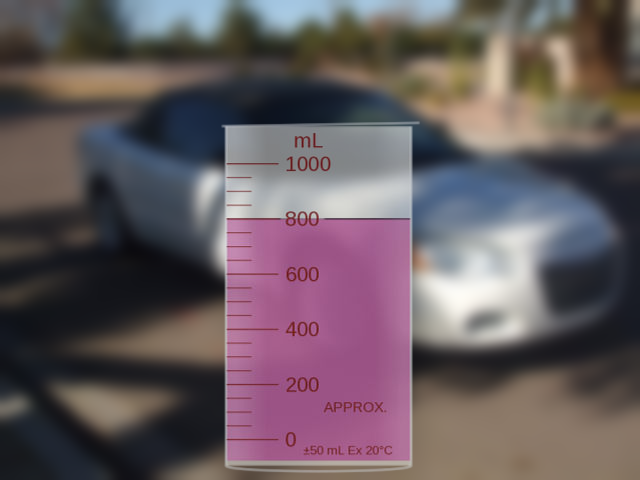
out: 800 mL
